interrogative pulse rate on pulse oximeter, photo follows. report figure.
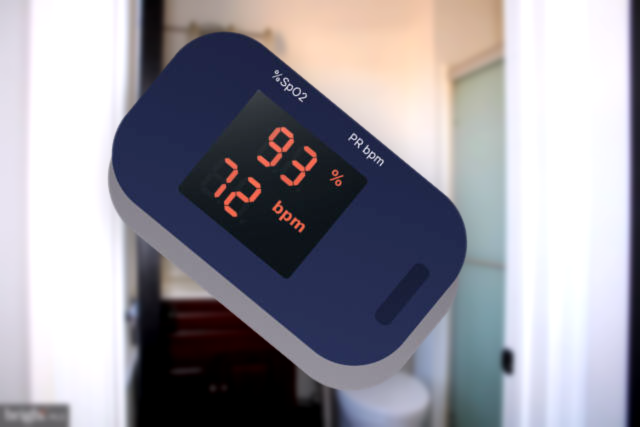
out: 72 bpm
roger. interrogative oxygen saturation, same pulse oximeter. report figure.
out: 93 %
